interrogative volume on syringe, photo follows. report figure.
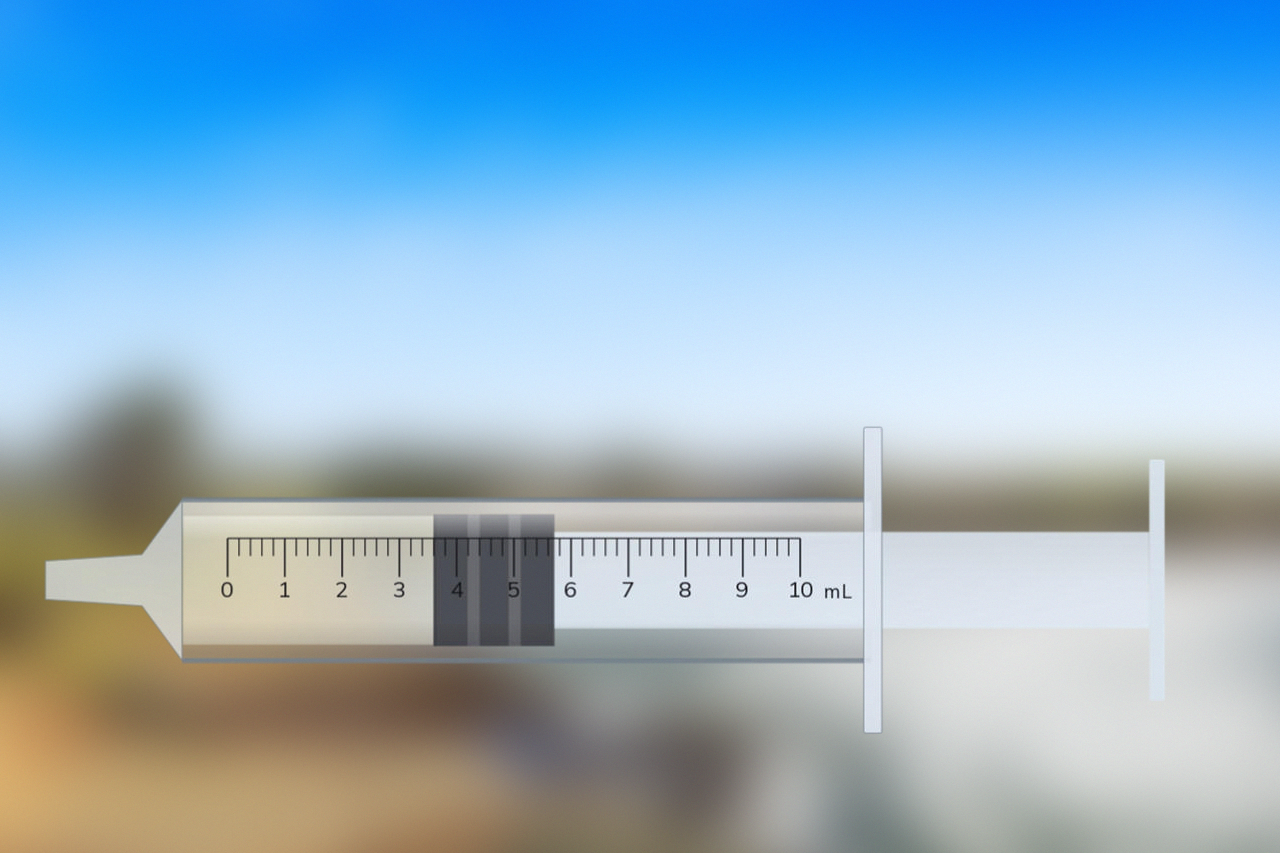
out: 3.6 mL
